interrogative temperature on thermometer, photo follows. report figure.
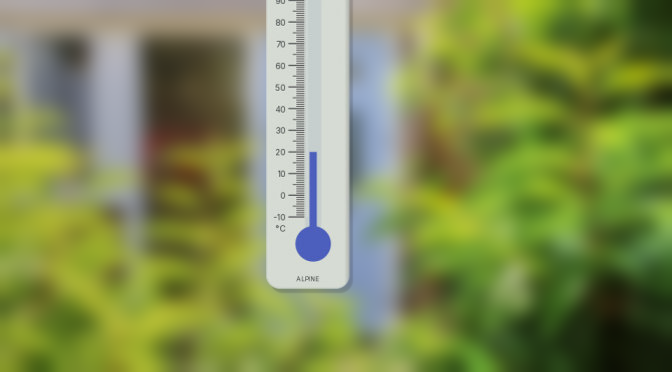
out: 20 °C
